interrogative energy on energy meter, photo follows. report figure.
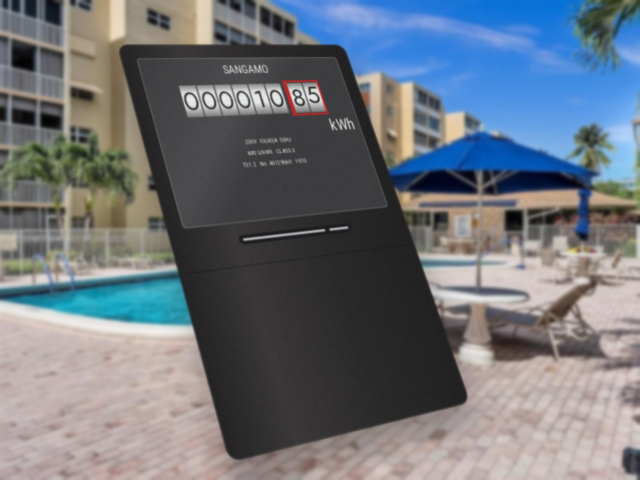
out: 10.85 kWh
